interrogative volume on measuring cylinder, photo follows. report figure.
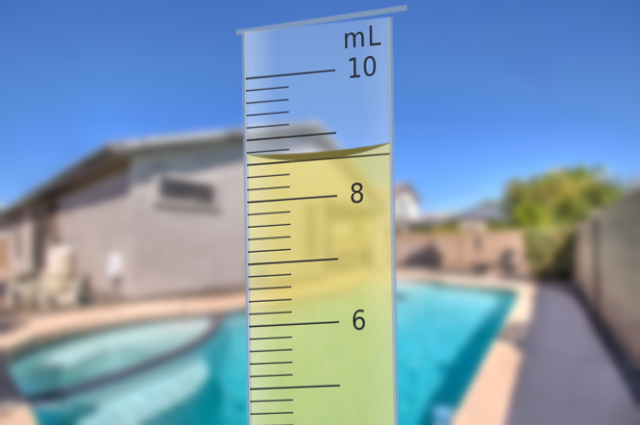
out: 8.6 mL
